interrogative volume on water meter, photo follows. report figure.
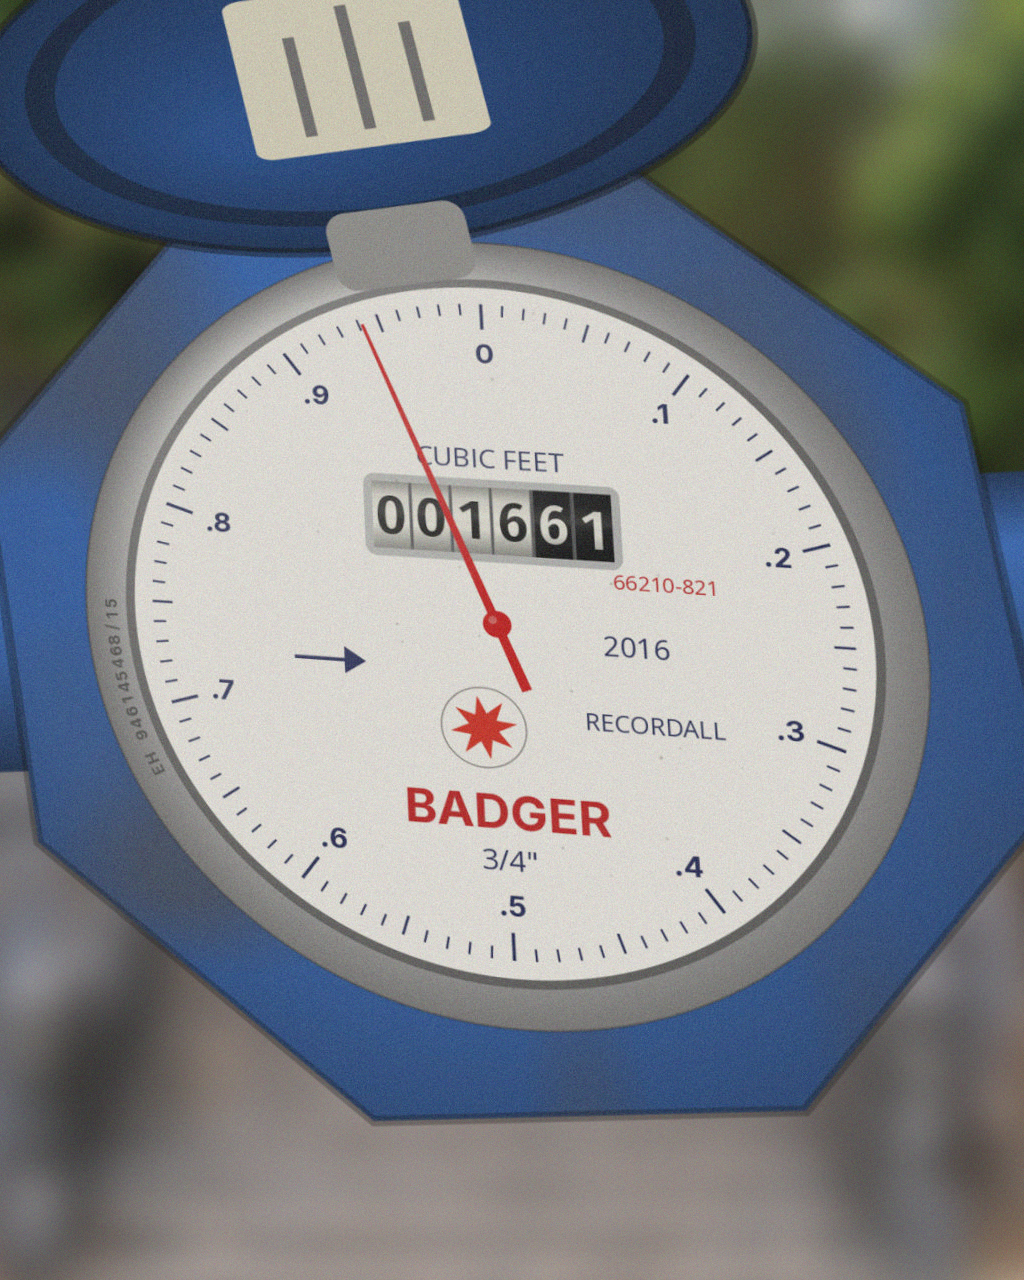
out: 1660.94 ft³
